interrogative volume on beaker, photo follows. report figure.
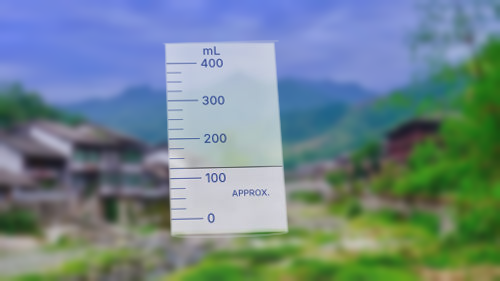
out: 125 mL
